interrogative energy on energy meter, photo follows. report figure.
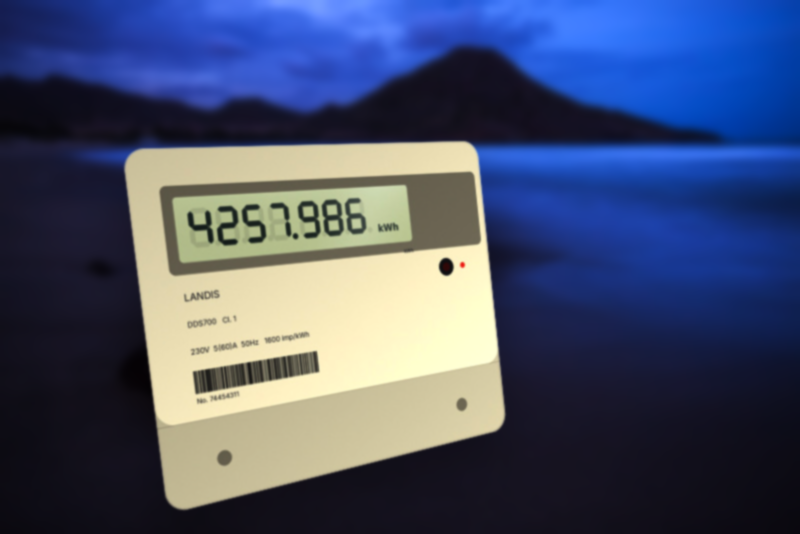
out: 4257.986 kWh
